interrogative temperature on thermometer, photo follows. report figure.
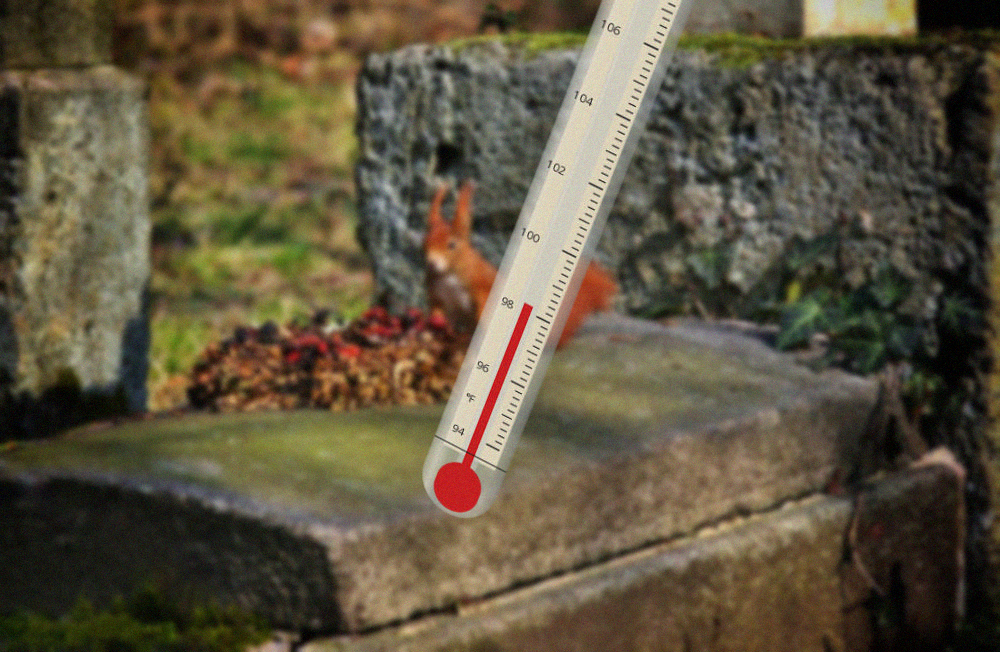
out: 98.2 °F
